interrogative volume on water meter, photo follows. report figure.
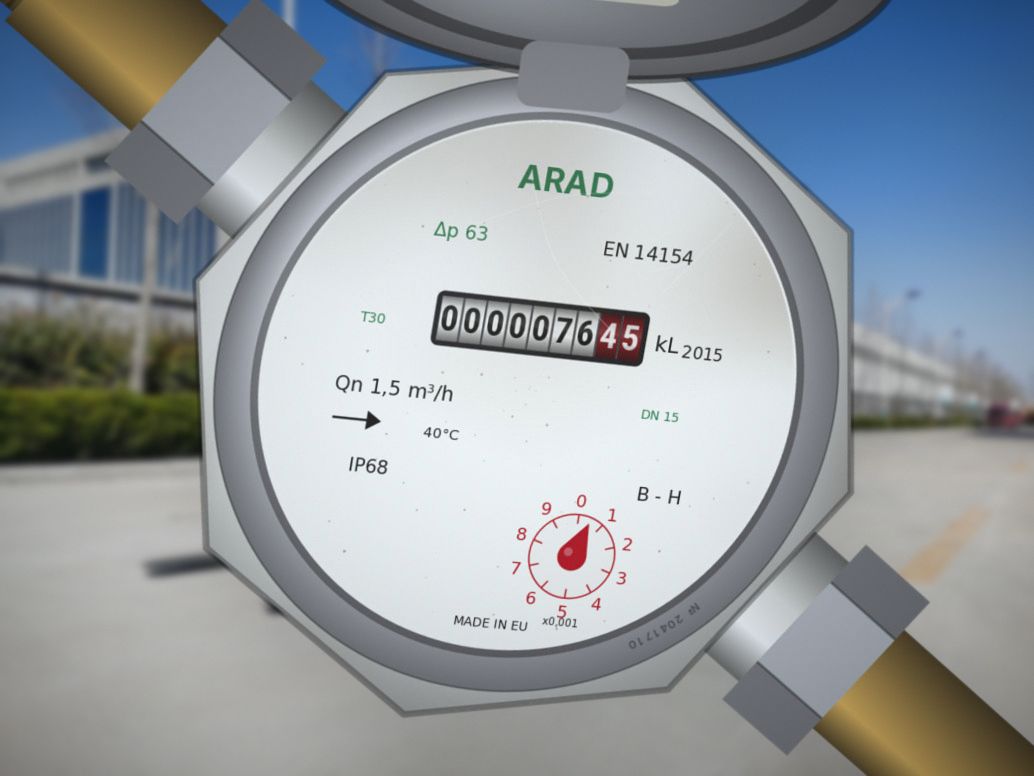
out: 76.450 kL
